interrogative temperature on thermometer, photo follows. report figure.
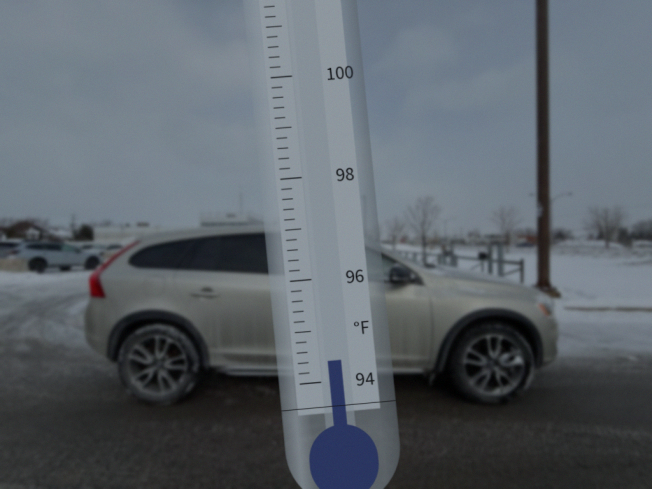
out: 94.4 °F
